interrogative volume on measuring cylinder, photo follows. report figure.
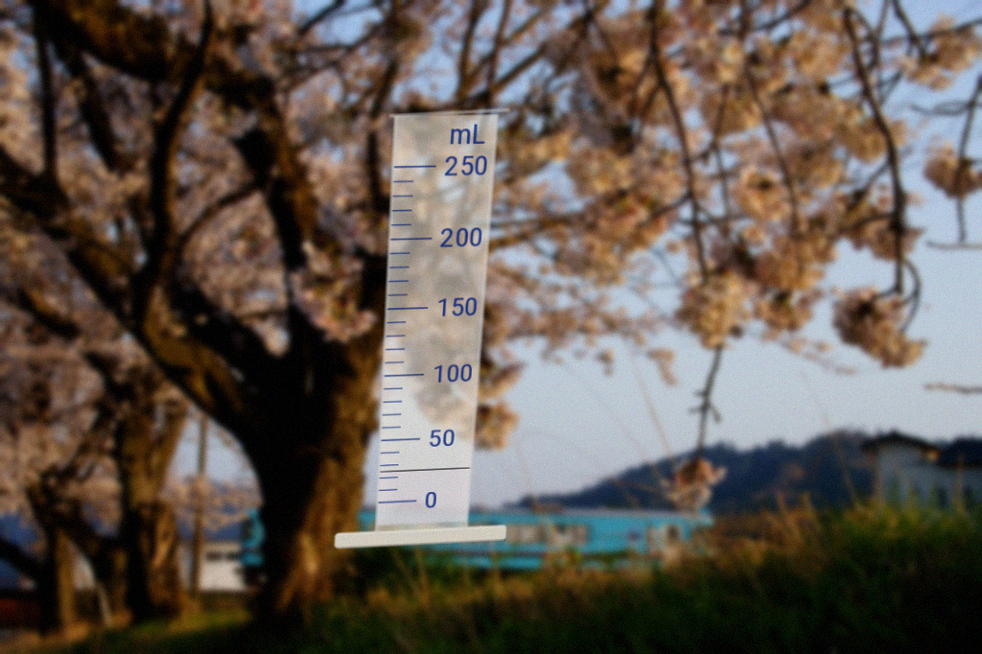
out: 25 mL
